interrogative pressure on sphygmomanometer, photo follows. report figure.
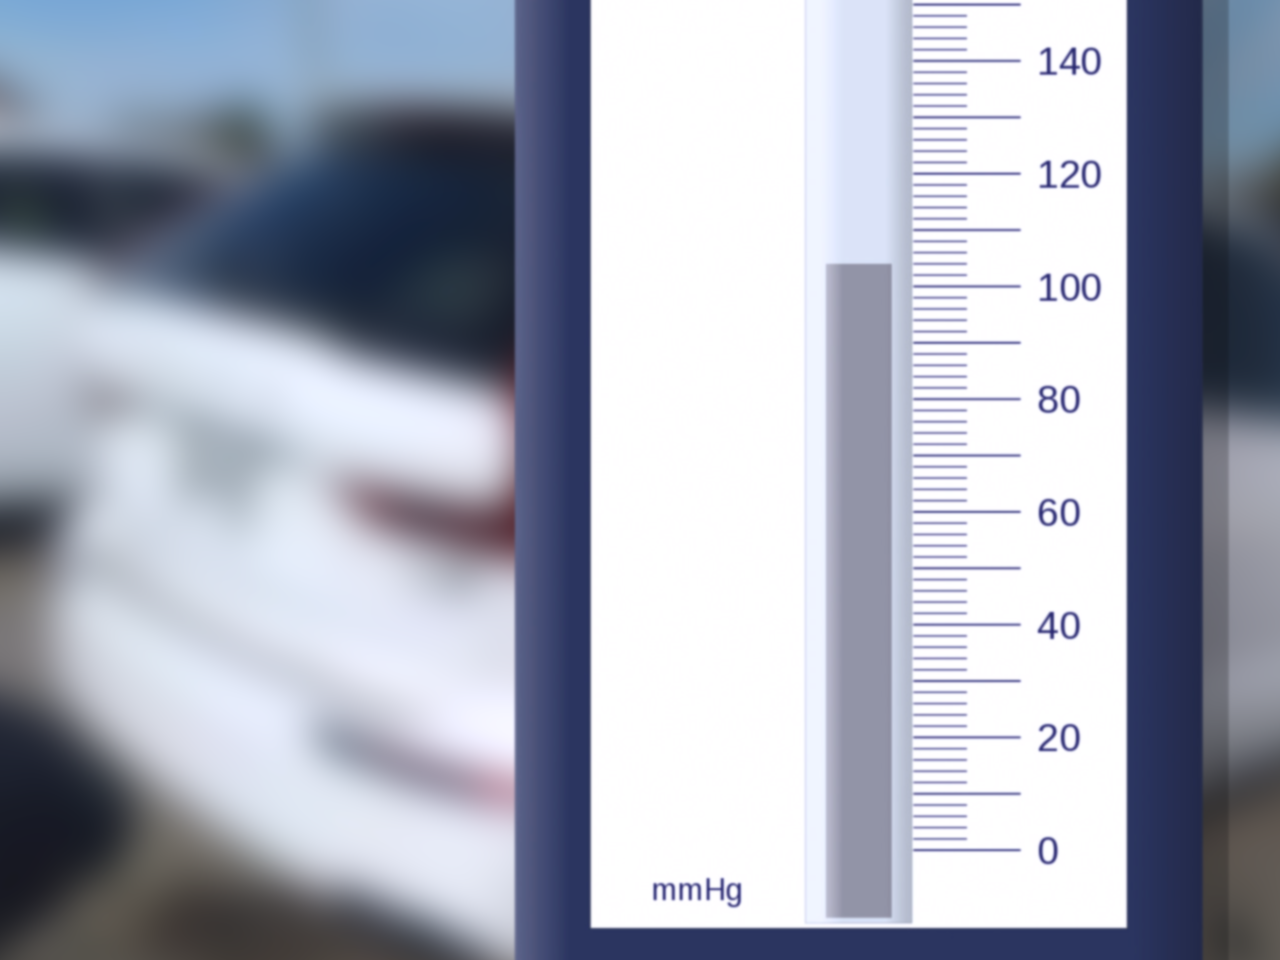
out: 104 mmHg
